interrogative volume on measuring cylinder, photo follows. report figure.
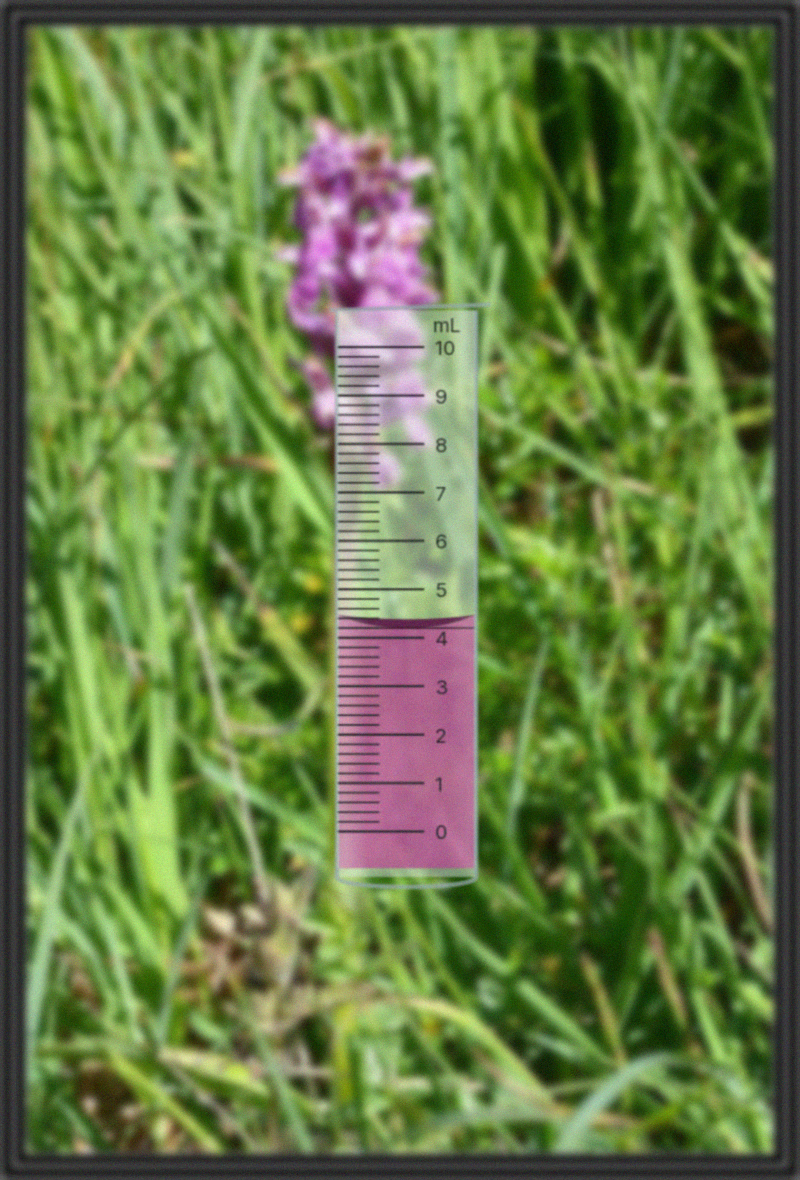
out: 4.2 mL
